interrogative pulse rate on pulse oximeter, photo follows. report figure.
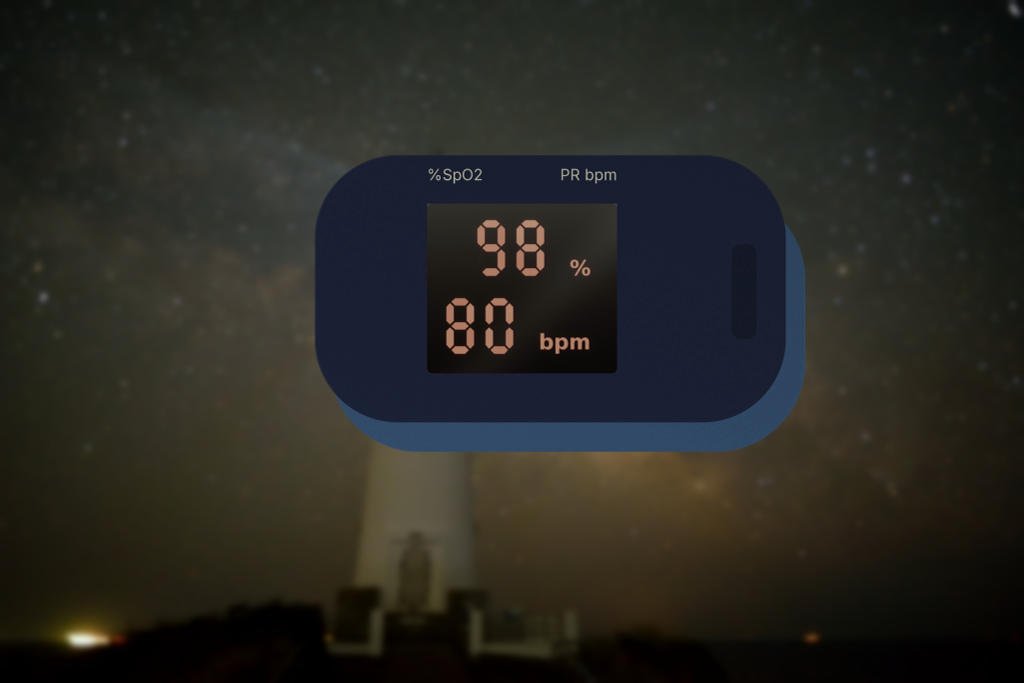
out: 80 bpm
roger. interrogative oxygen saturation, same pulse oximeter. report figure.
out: 98 %
